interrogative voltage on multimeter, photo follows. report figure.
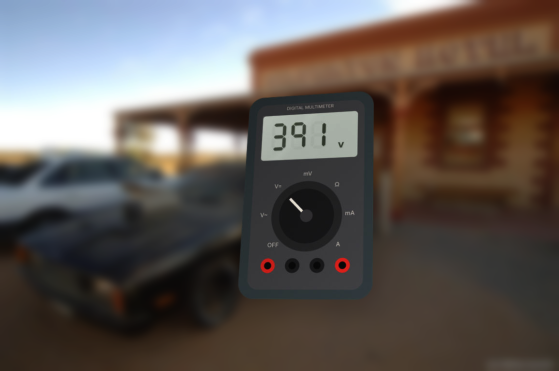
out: 391 V
